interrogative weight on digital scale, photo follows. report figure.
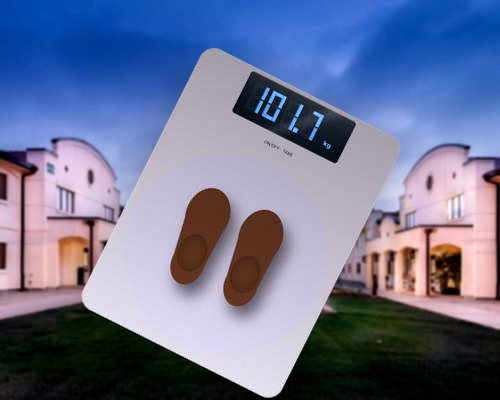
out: 101.7 kg
